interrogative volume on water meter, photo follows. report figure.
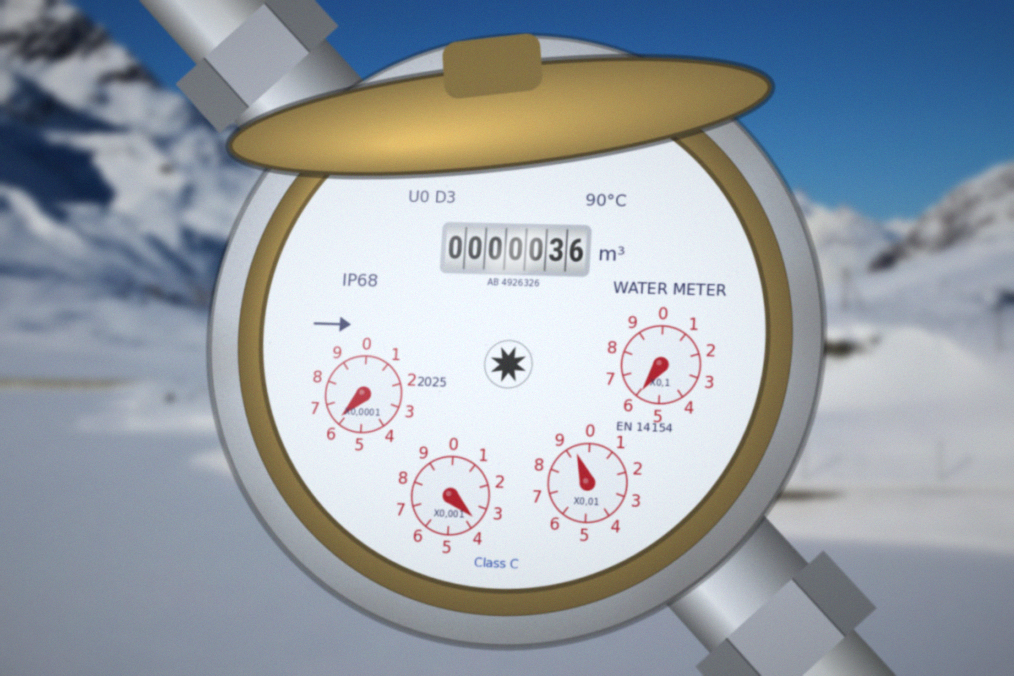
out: 36.5936 m³
